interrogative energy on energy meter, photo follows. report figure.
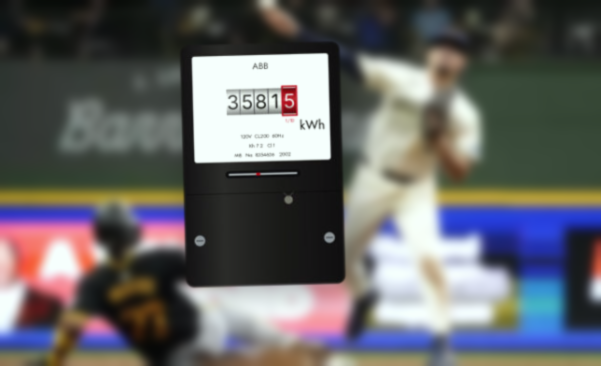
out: 3581.5 kWh
